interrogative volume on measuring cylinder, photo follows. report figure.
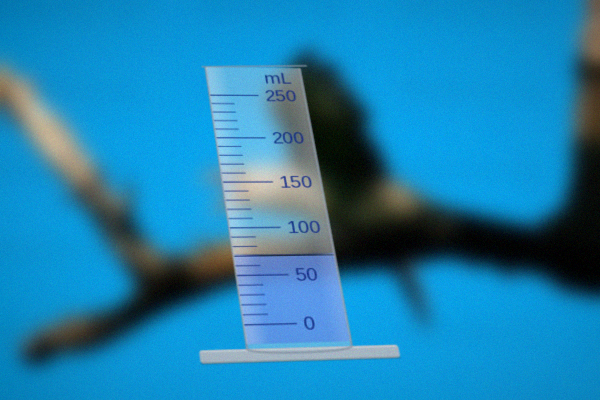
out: 70 mL
